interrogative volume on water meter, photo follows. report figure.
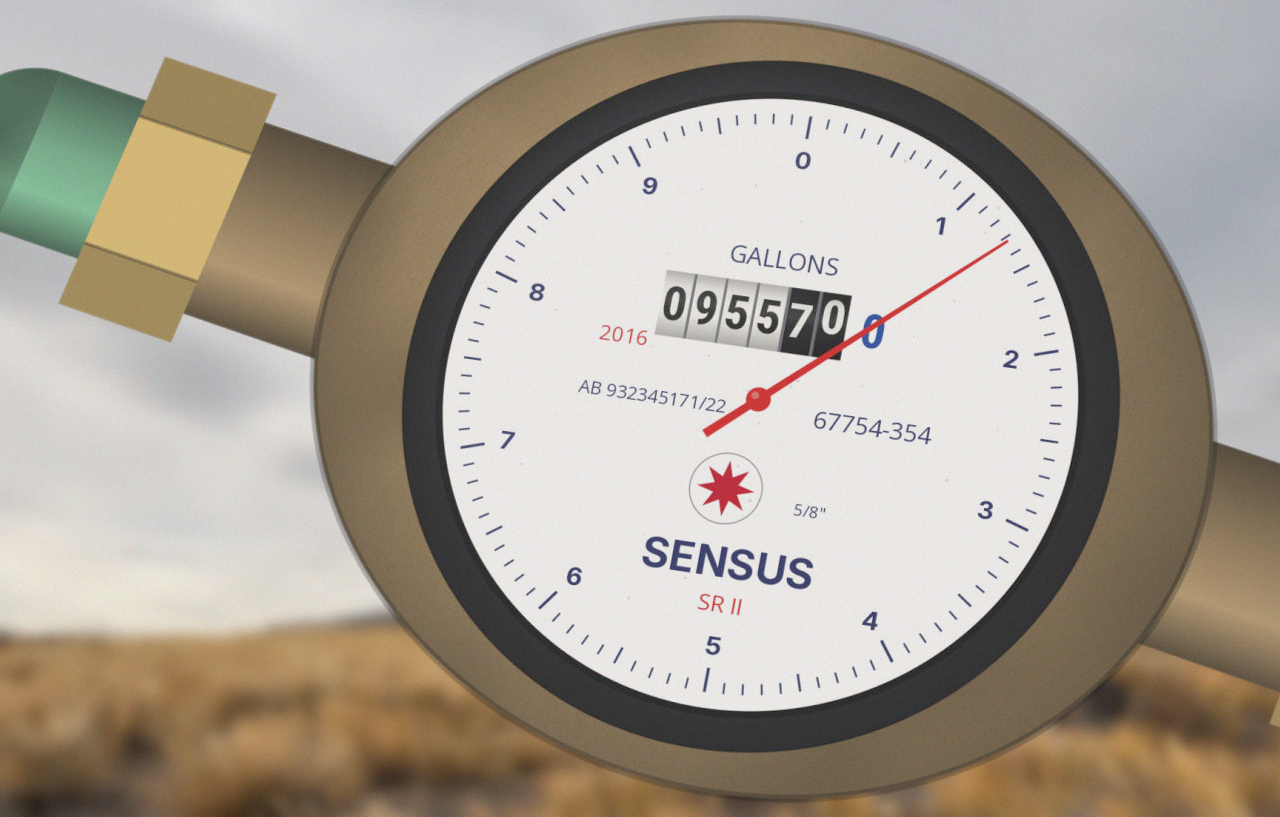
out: 955701.3 gal
